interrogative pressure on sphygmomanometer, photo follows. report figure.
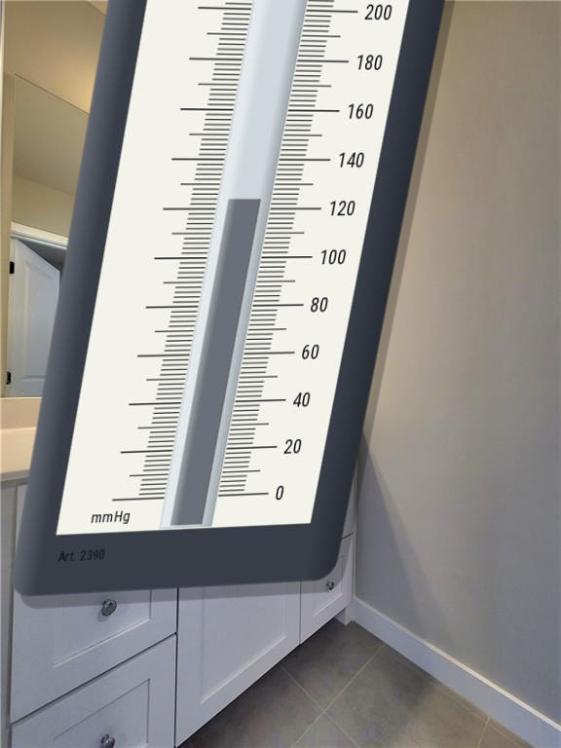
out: 124 mmHg
